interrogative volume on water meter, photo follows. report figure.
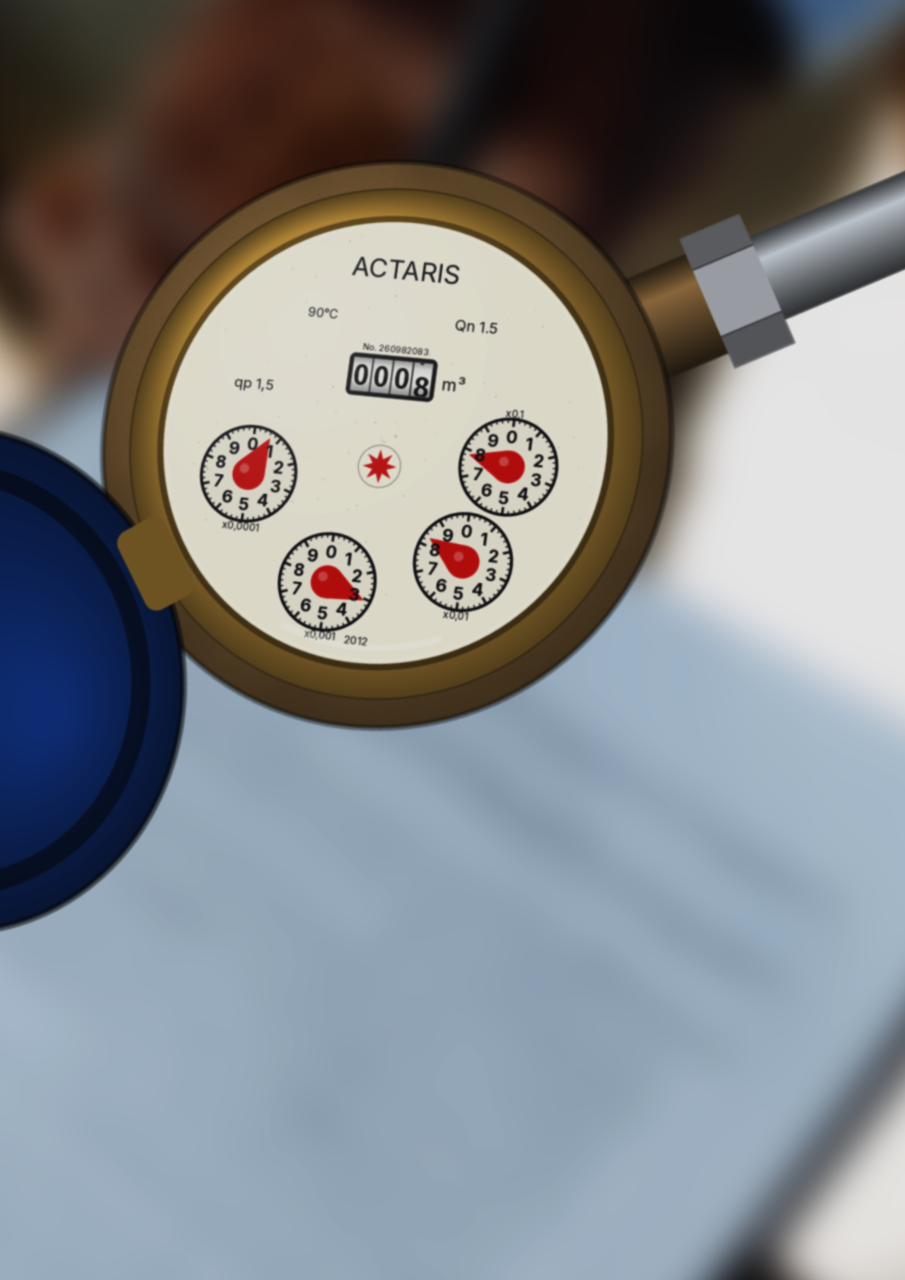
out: 7.7830 m³
